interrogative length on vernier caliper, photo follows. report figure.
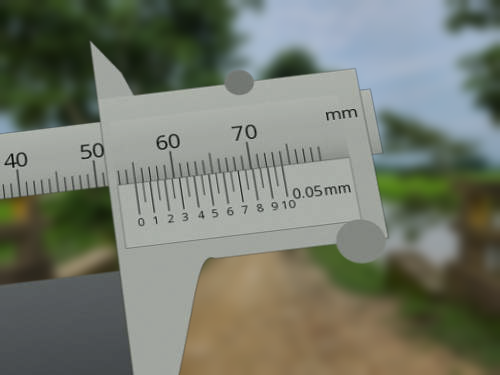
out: 55.0 mm
